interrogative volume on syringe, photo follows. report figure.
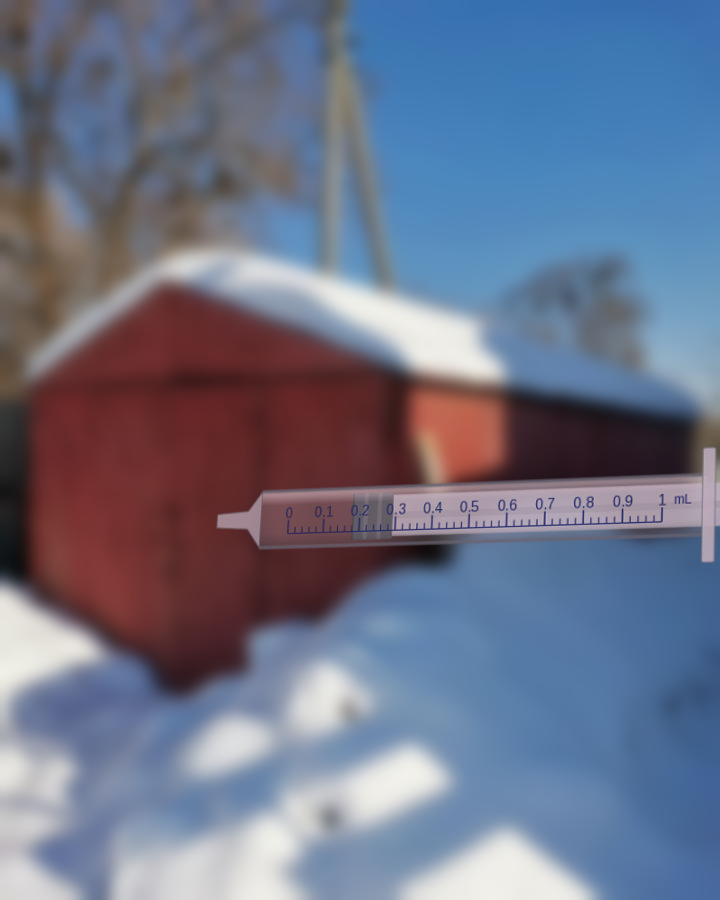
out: 0.18 mL
